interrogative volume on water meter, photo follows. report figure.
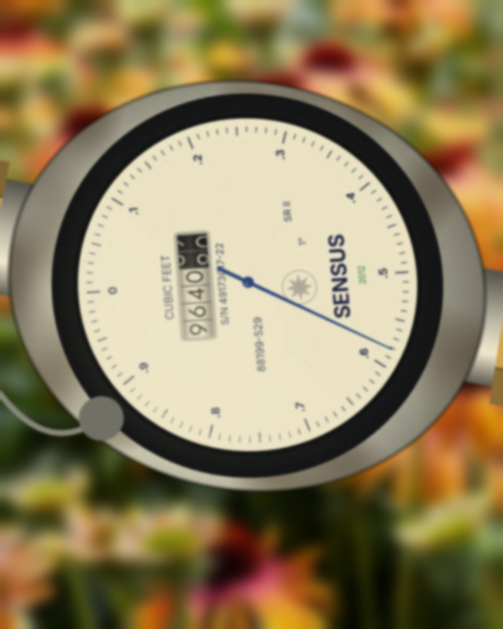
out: 964089.58 ft³
